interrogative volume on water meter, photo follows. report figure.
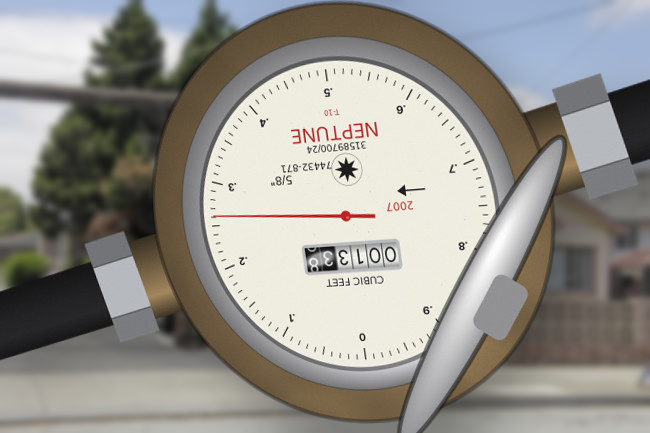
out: 1338.26 ft³
